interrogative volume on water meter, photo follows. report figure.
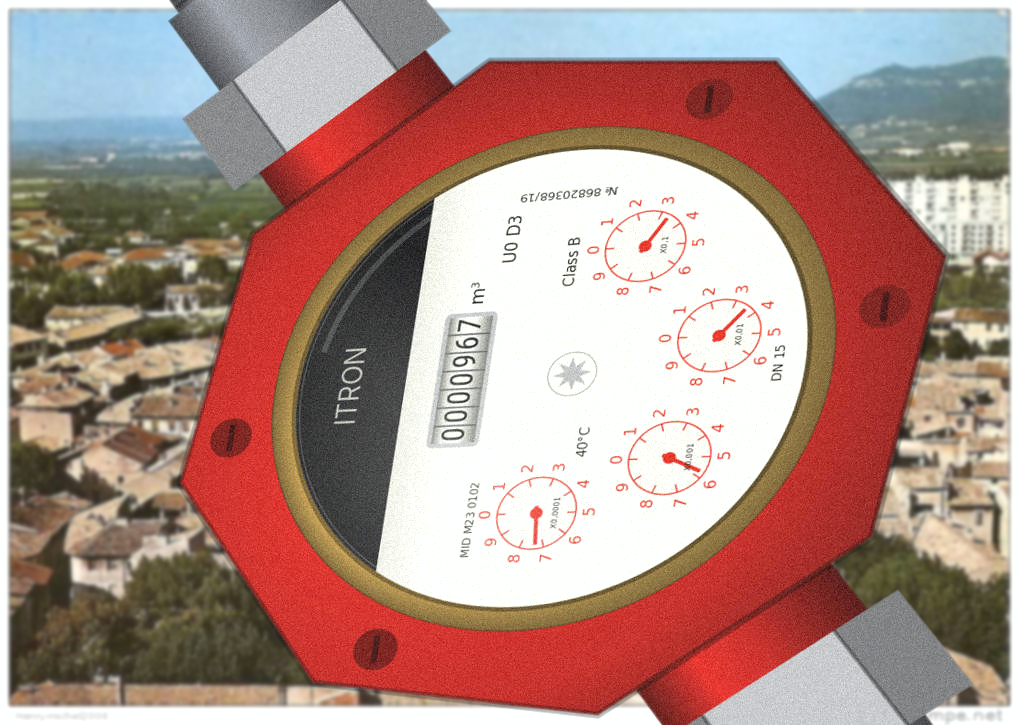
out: 967.3357 m³
